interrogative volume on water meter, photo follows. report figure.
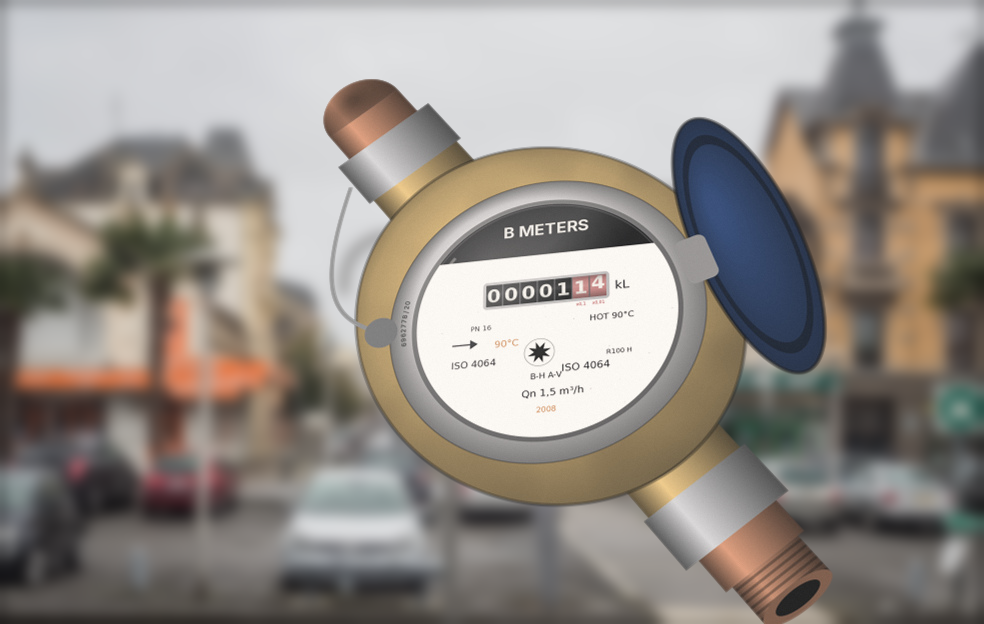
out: 1.14 kL
